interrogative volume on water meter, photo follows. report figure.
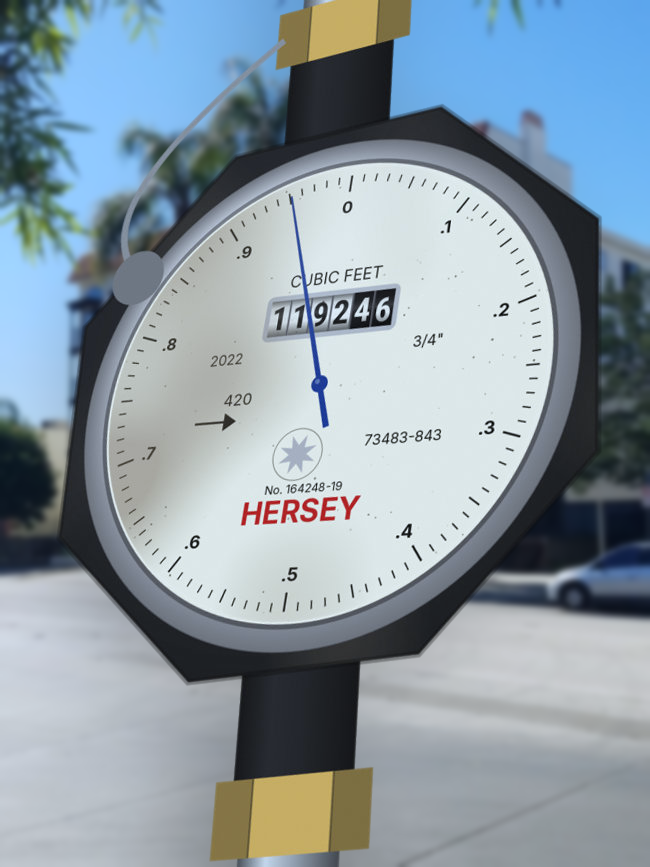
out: 119245.95 ft³
